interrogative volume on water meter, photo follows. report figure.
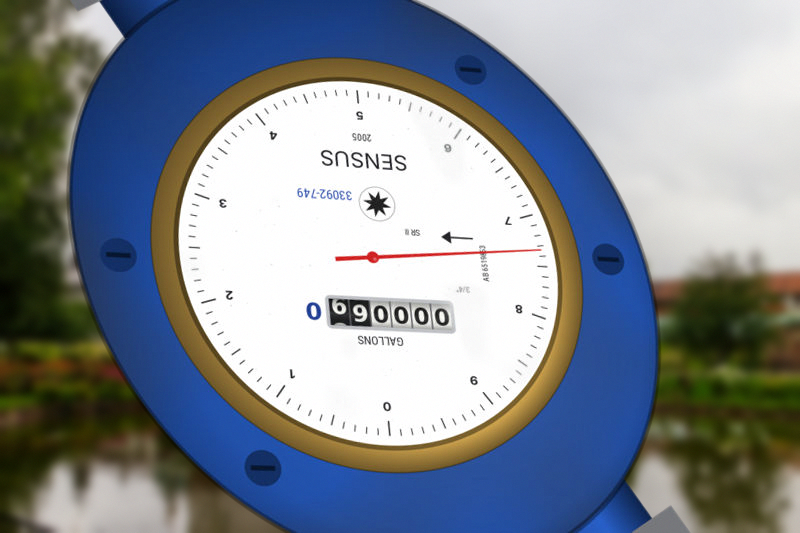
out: 687.3 gal
